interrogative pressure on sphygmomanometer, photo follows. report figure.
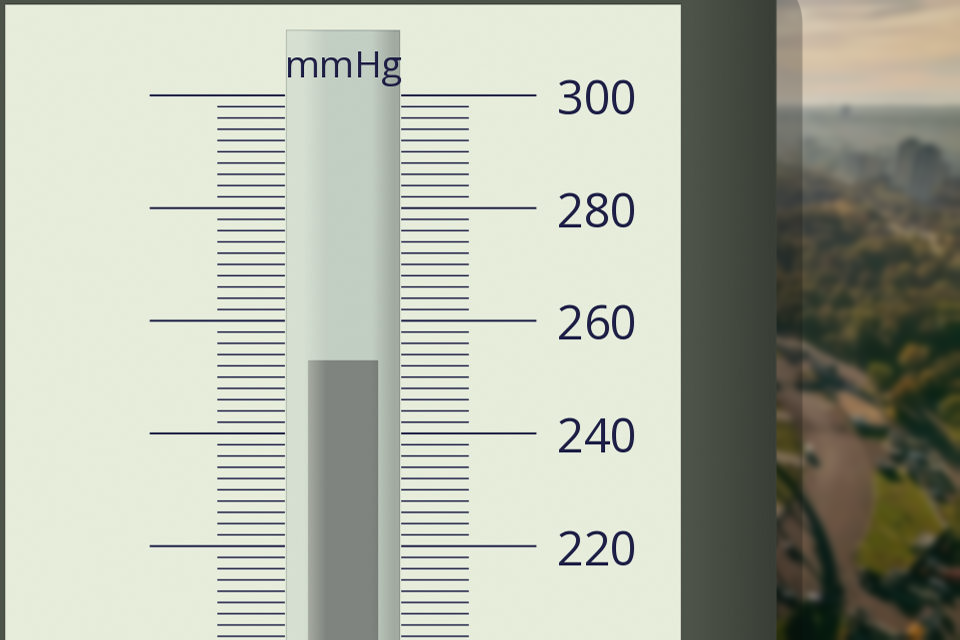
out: 253 mmHg
